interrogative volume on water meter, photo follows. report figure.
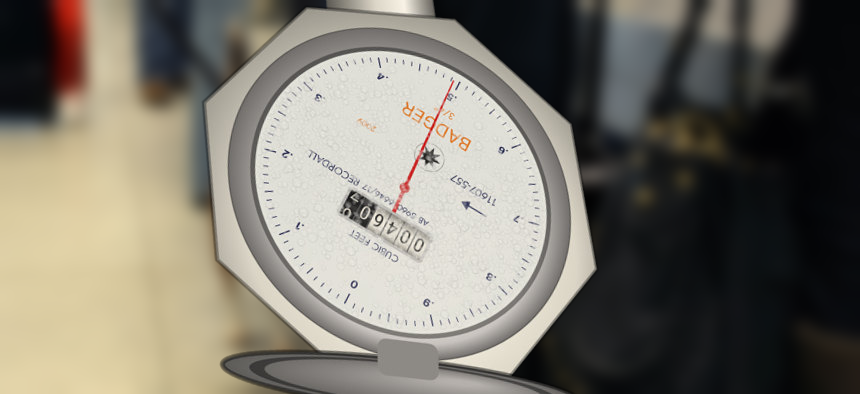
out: 4606.49 ft³
